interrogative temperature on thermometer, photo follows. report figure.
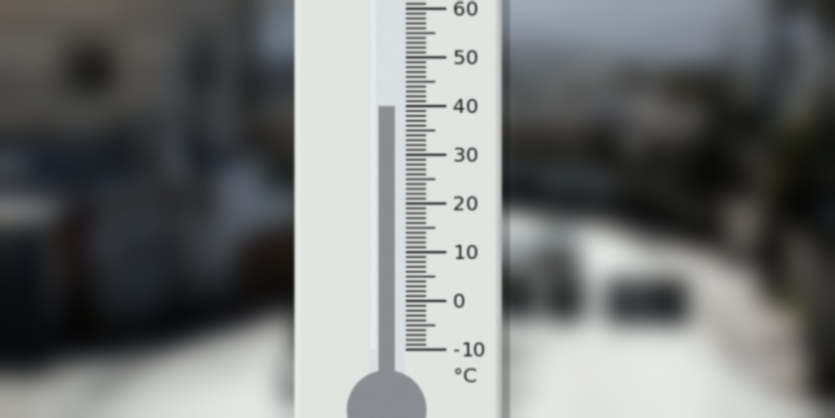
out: 40 °C
